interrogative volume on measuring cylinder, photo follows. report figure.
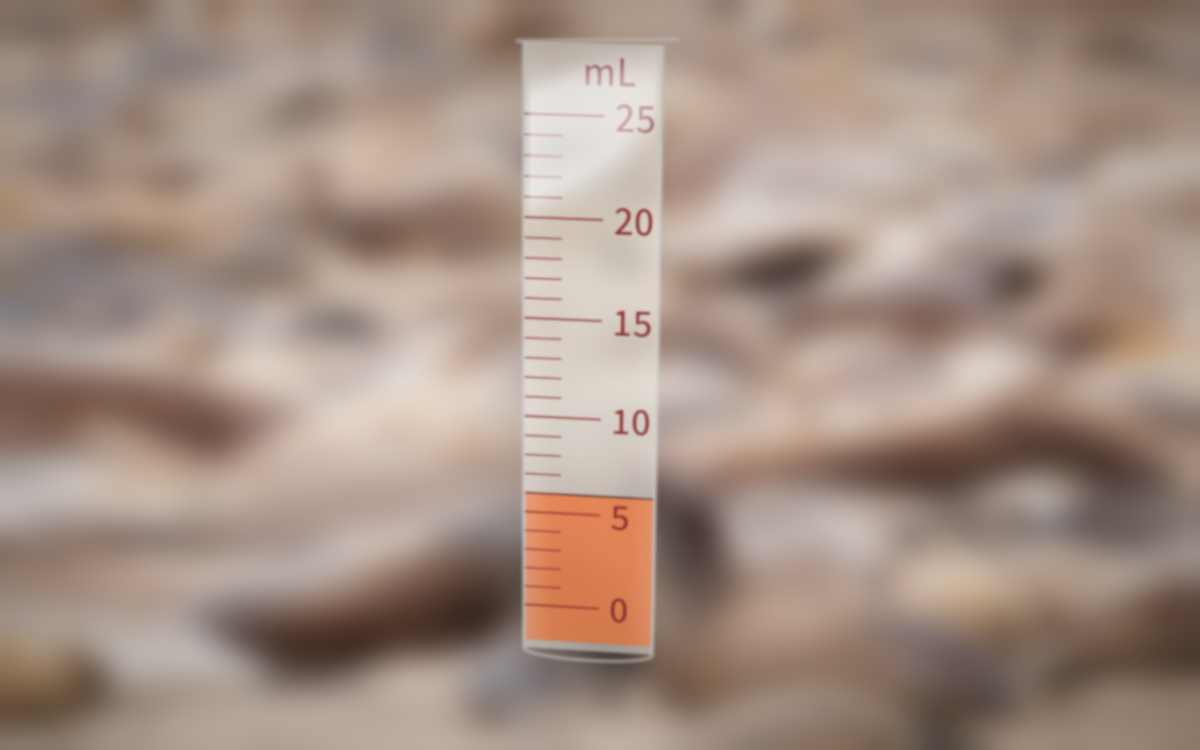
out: 6 mL
